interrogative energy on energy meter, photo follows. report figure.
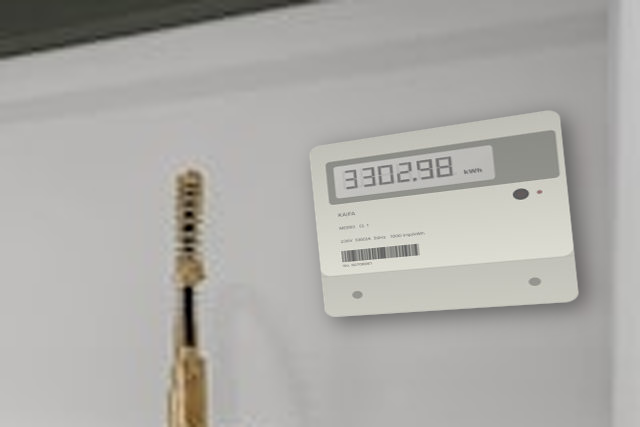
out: 3302.98 kWh
